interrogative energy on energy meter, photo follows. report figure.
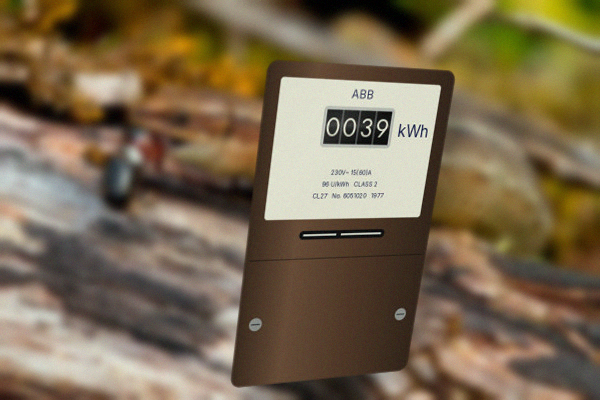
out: 39 kWh
